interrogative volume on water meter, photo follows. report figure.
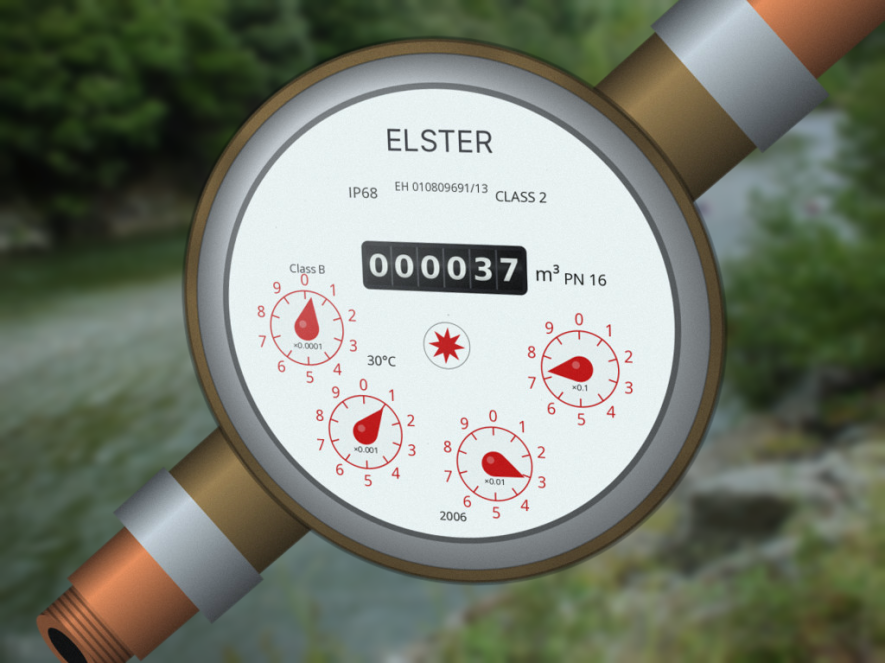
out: 37.7310 m³
